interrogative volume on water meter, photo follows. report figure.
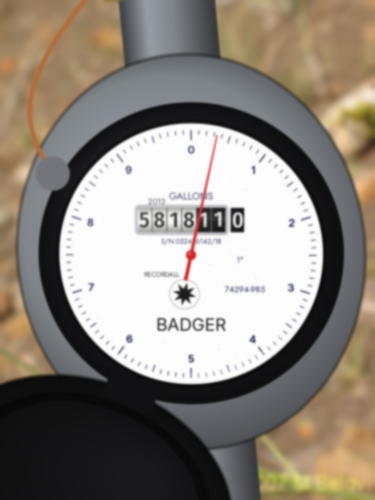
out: 5818110.3 gal
